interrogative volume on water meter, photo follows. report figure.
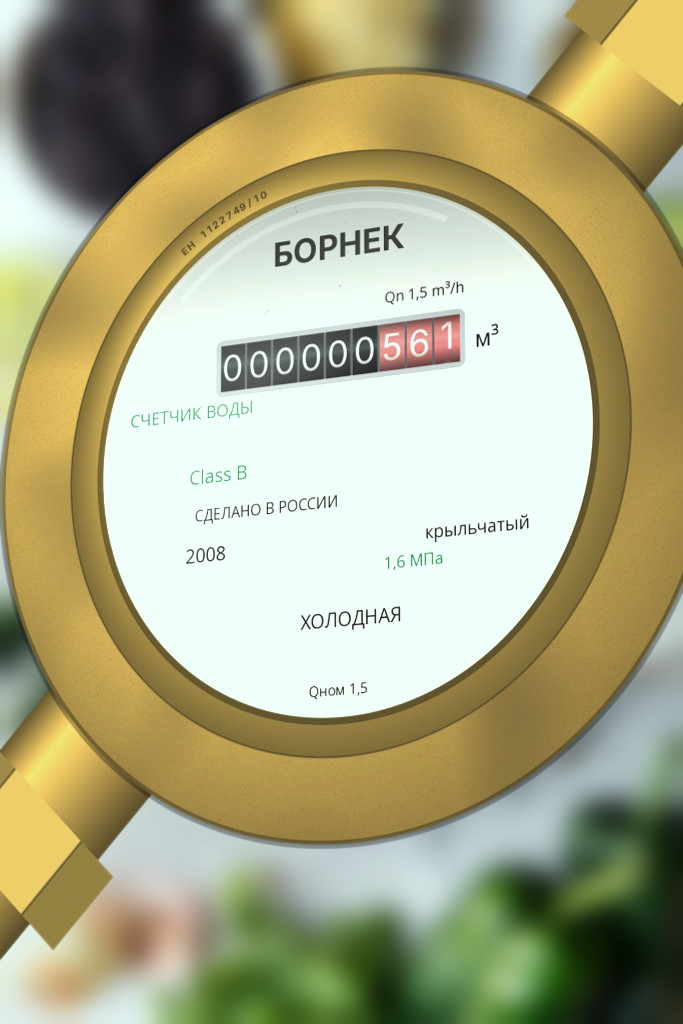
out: 0.561 m³
